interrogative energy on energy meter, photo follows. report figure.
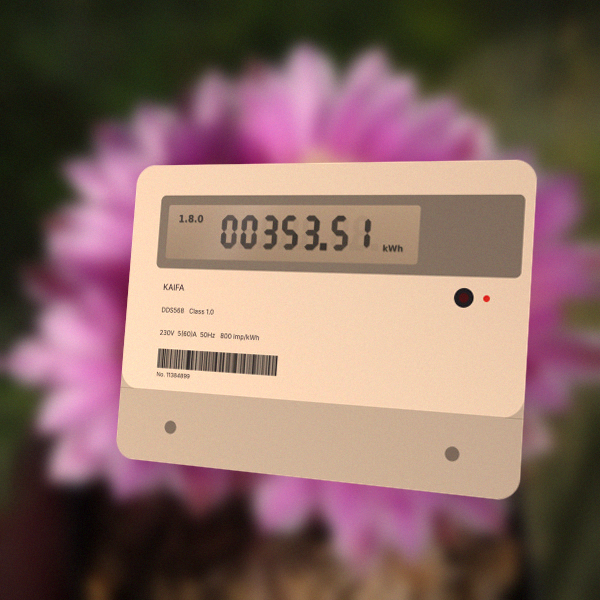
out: 353.51 kWh
